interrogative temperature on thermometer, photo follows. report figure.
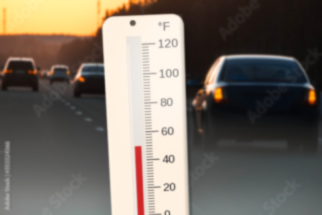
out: 50 °F
